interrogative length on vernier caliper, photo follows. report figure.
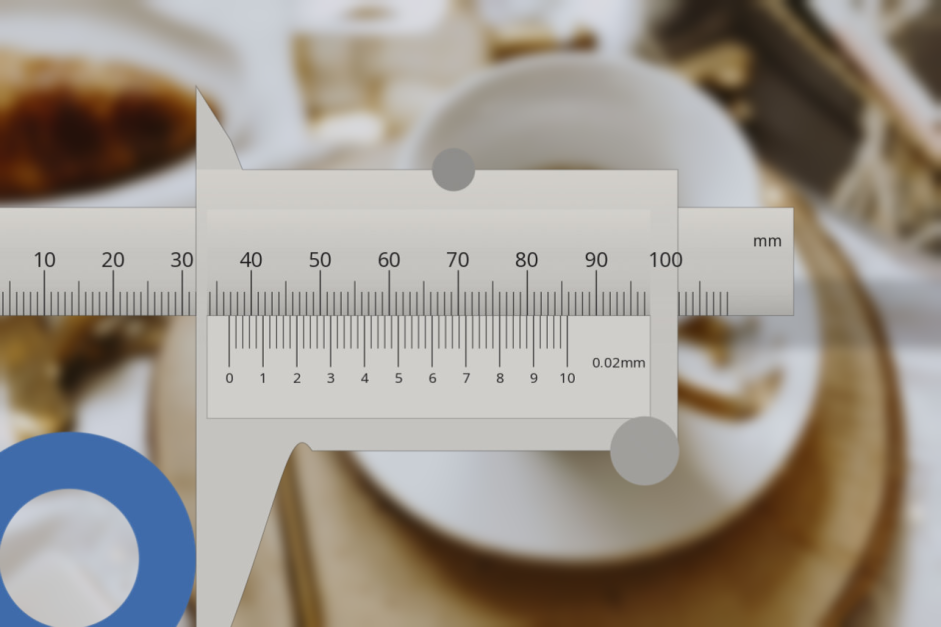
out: 36.8 mm
